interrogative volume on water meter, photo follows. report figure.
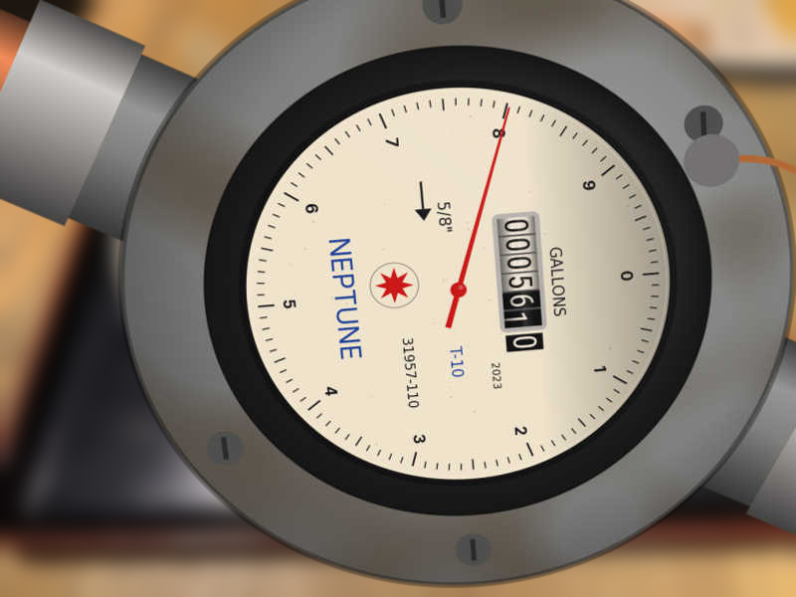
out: 5608.0 gal
